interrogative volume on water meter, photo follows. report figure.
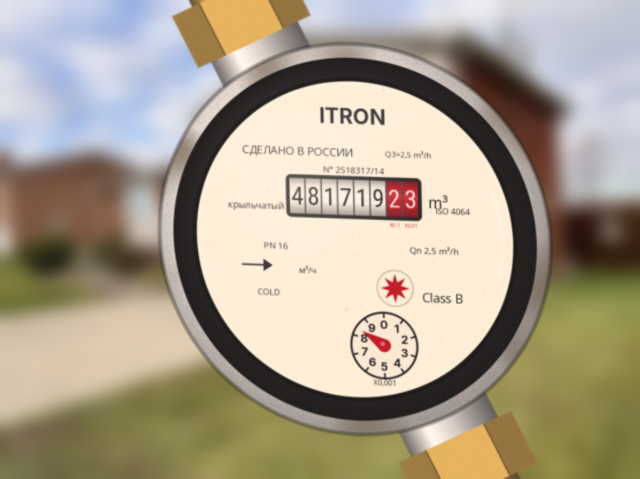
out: 481719.238 m³
